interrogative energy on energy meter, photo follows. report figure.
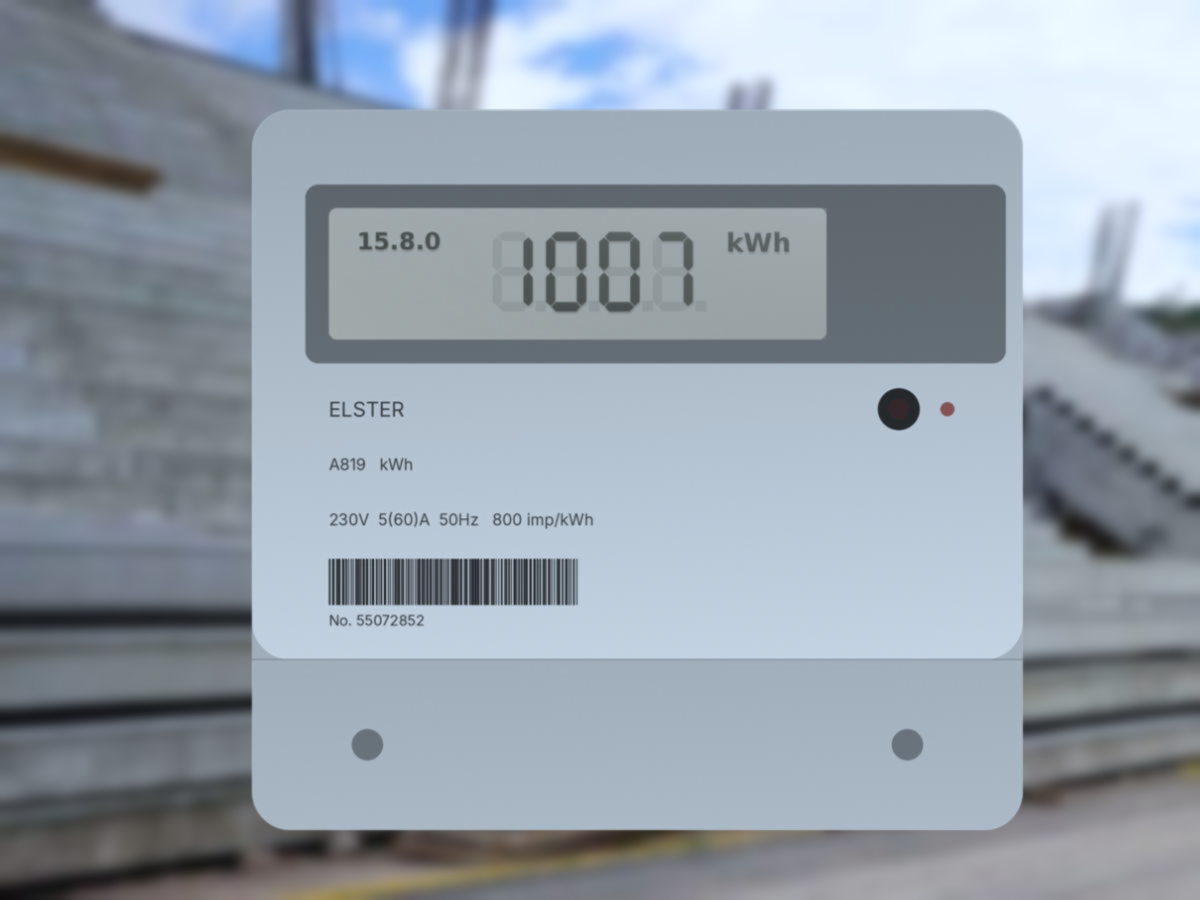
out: 1007 kWh
